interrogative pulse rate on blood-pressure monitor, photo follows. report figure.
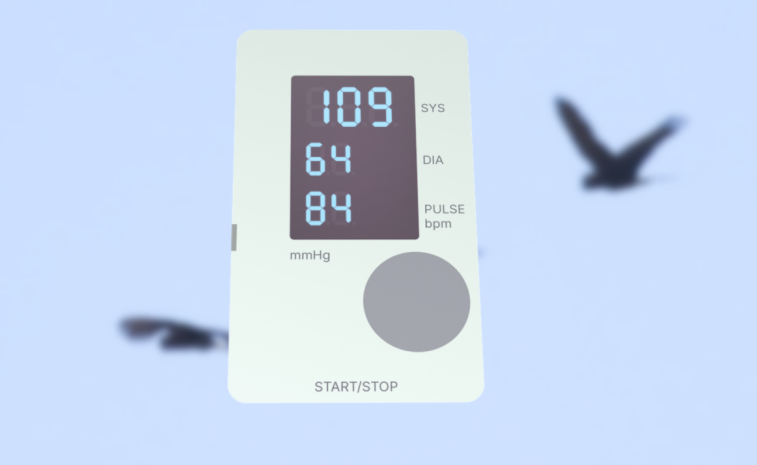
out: 84 bpm
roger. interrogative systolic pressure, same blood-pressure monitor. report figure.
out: 109 mmHg
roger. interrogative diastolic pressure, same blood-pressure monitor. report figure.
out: 64 mmHg
